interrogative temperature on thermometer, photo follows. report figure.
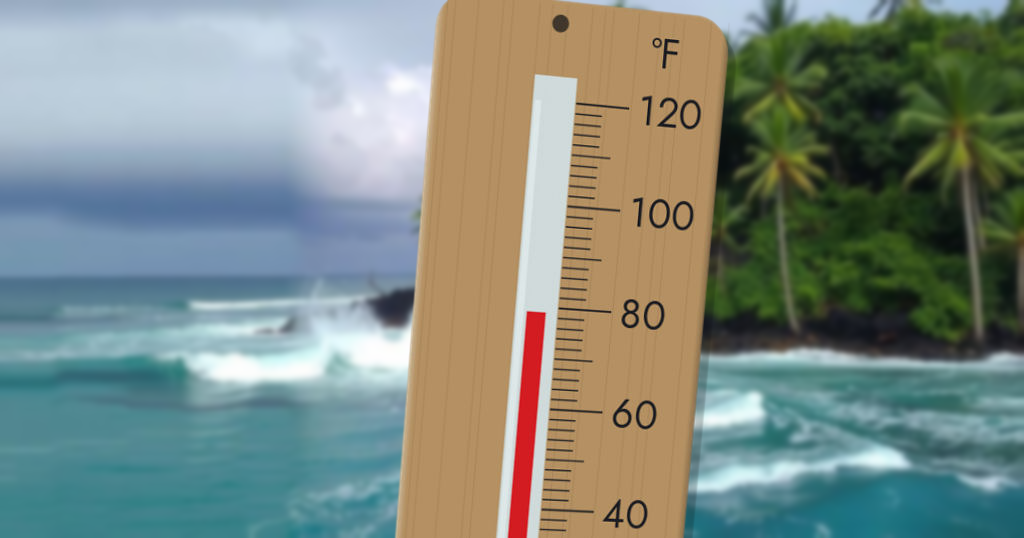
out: 79 °F
